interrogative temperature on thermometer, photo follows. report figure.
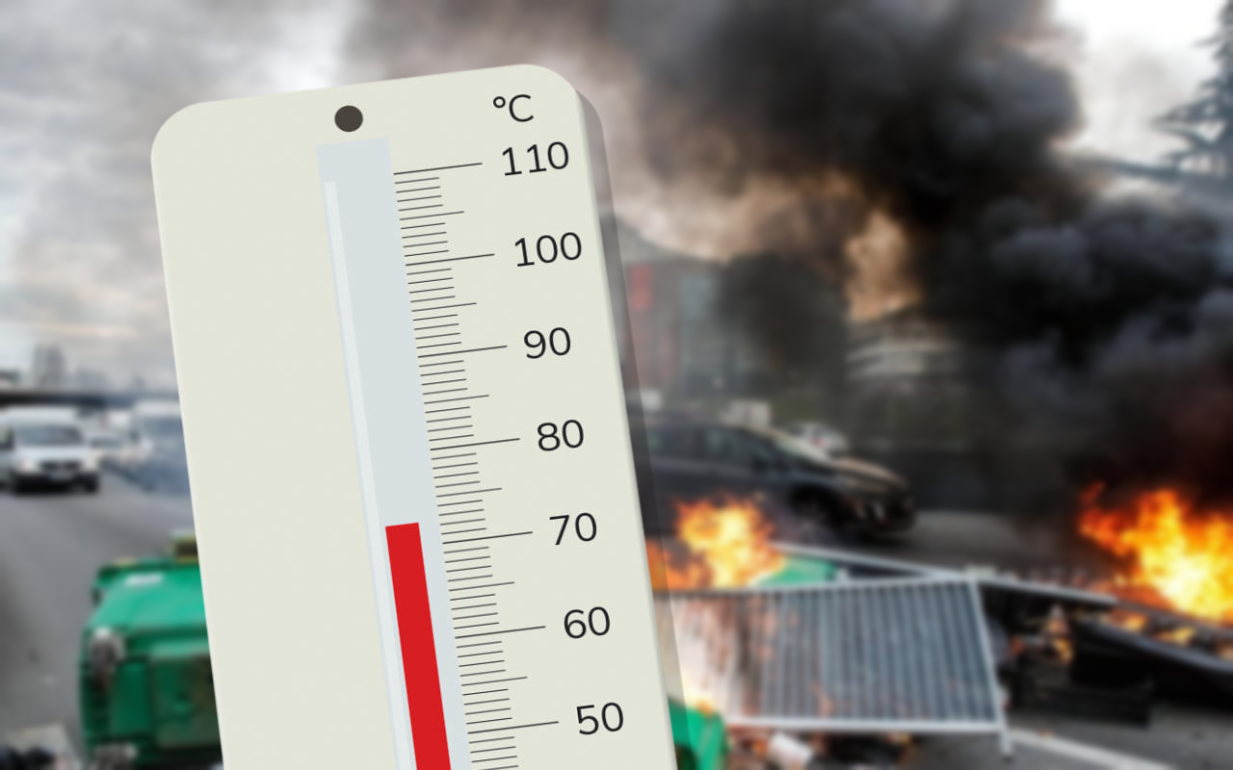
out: 72.5 °C
